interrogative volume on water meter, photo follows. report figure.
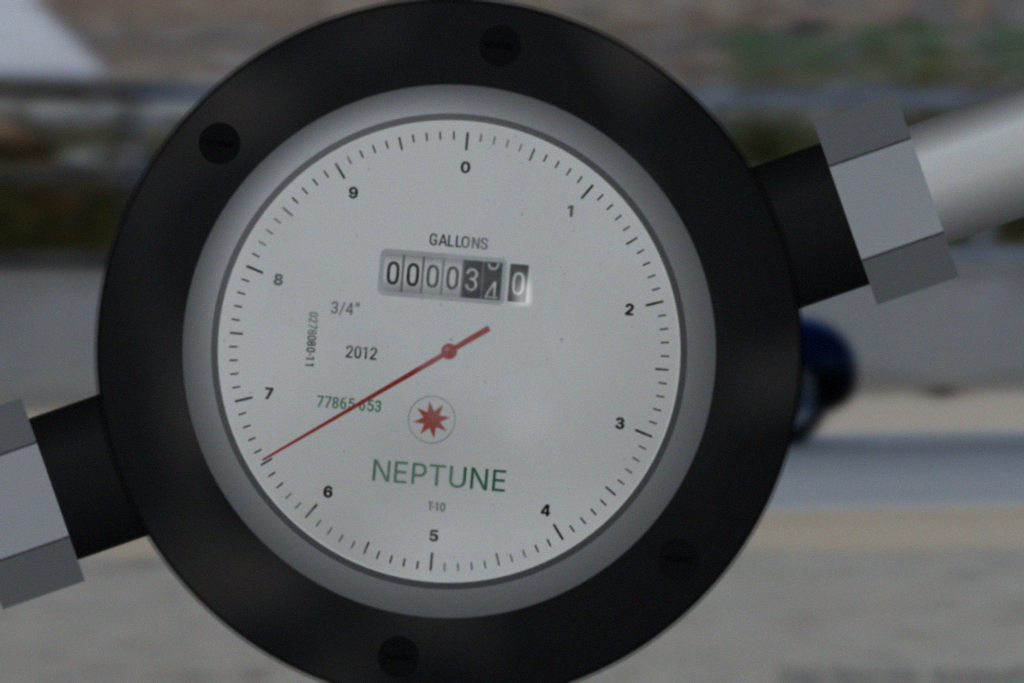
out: 336.5 gal
